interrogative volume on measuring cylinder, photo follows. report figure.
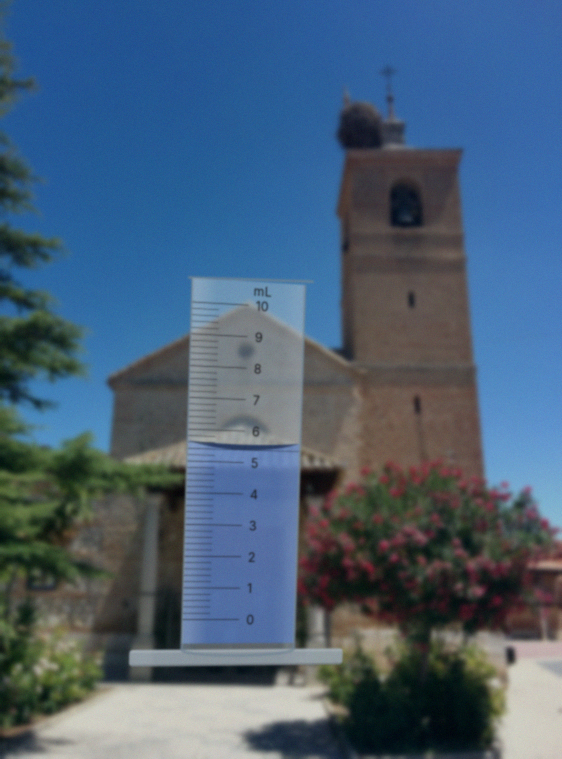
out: 5.4 mL
